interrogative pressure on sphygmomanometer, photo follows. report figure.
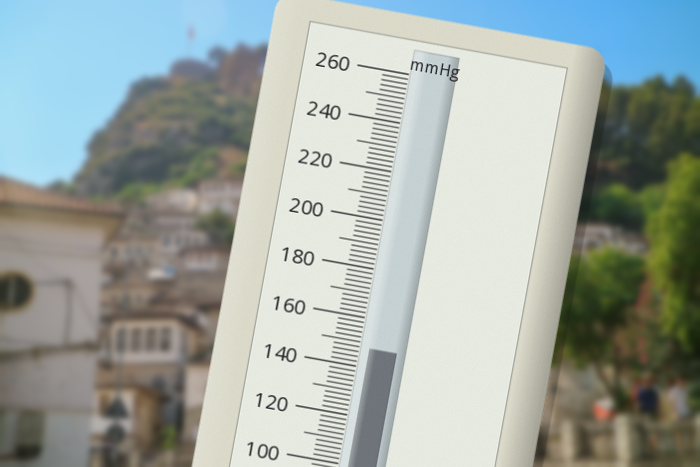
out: 148 mmHg
